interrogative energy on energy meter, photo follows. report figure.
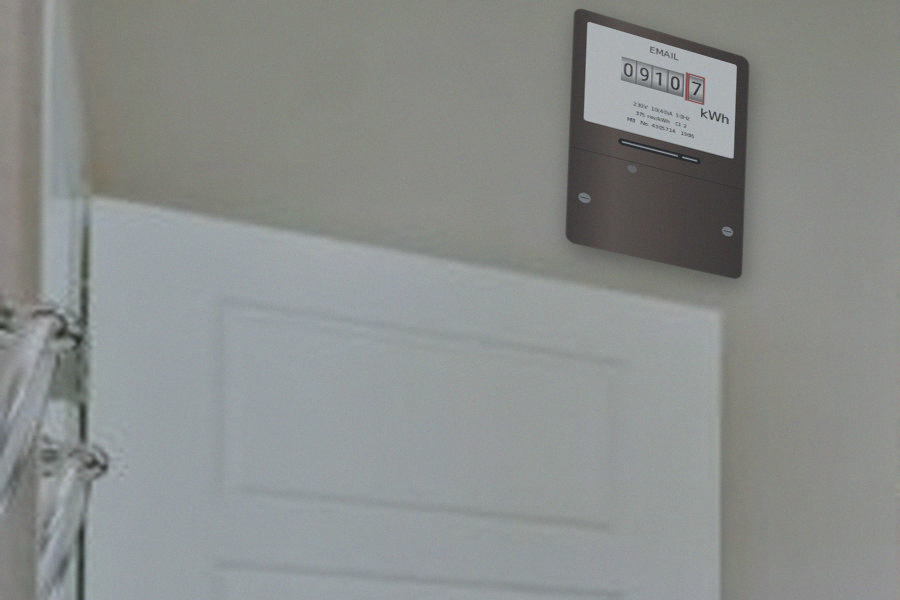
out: 910.7 kWh
